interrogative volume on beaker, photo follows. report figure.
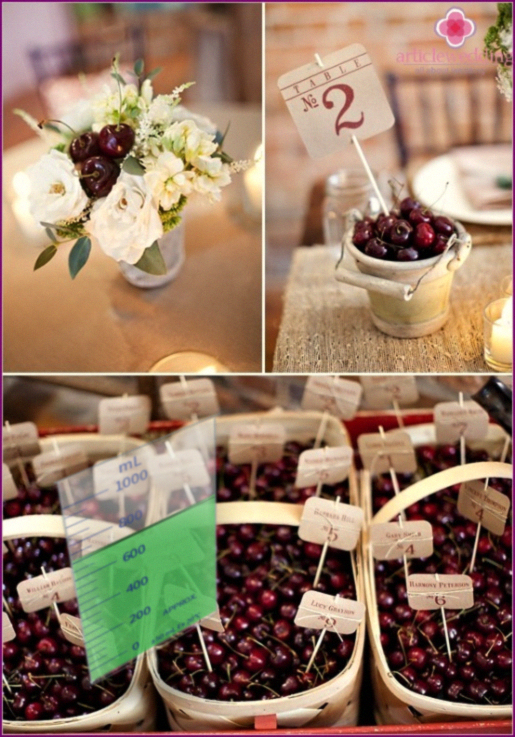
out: 700 mL
